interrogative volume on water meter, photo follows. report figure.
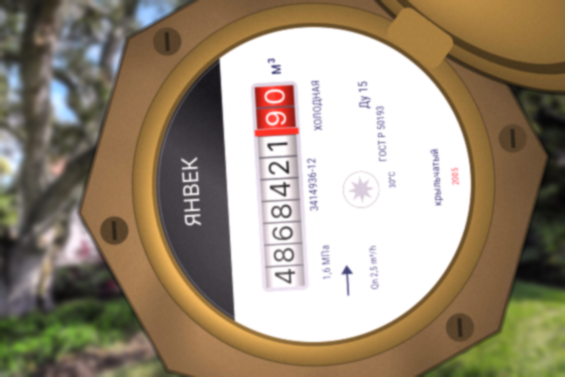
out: 4868421.90 m³
